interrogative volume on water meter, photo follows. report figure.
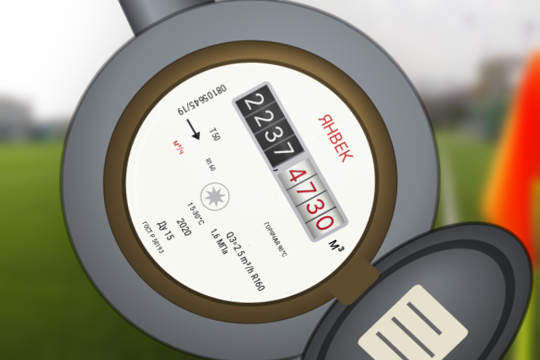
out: 2237.4730 m³
